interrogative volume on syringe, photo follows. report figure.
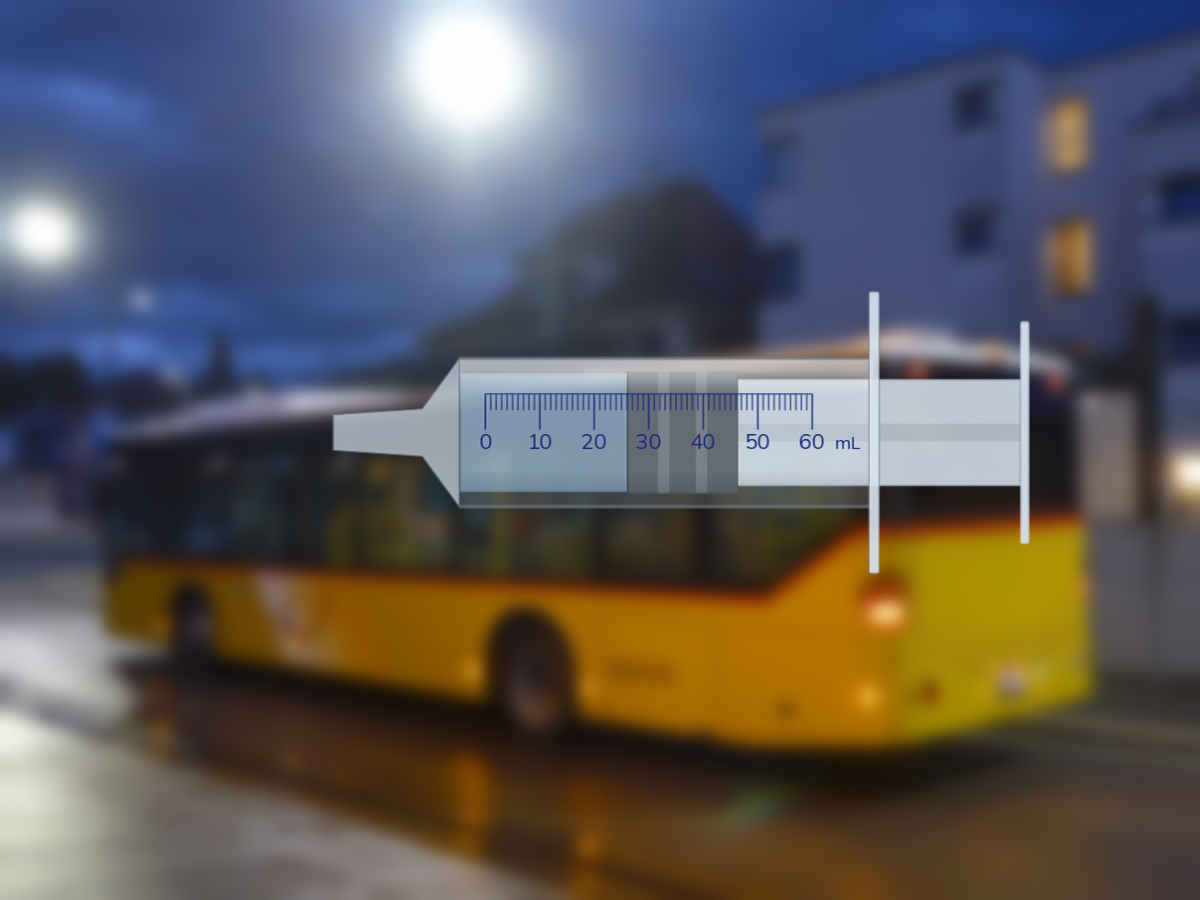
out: 26 mL
